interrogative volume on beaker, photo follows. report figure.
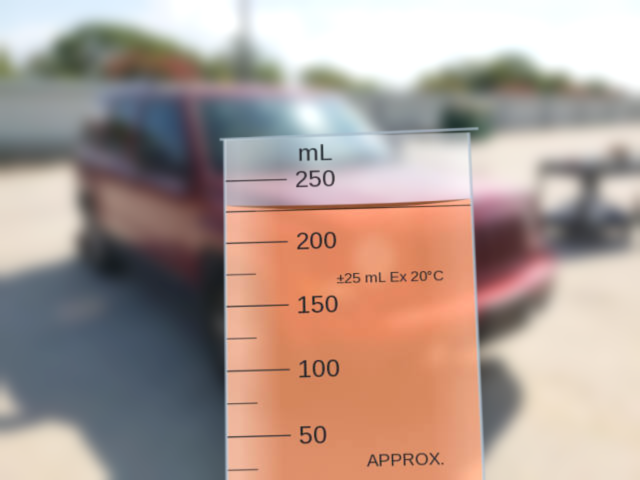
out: 225 mL
